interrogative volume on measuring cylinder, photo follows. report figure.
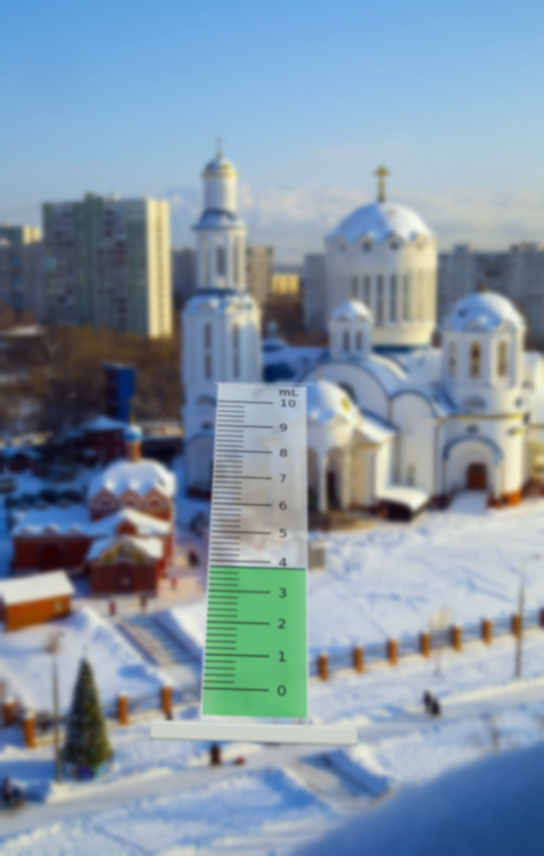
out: 3.8 mL
